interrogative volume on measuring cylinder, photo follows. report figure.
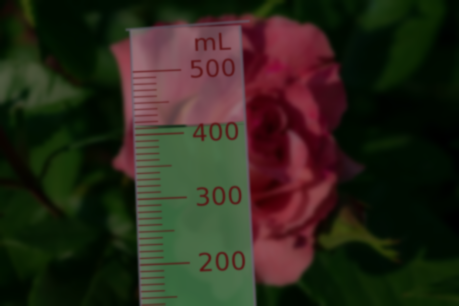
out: 410 mL
